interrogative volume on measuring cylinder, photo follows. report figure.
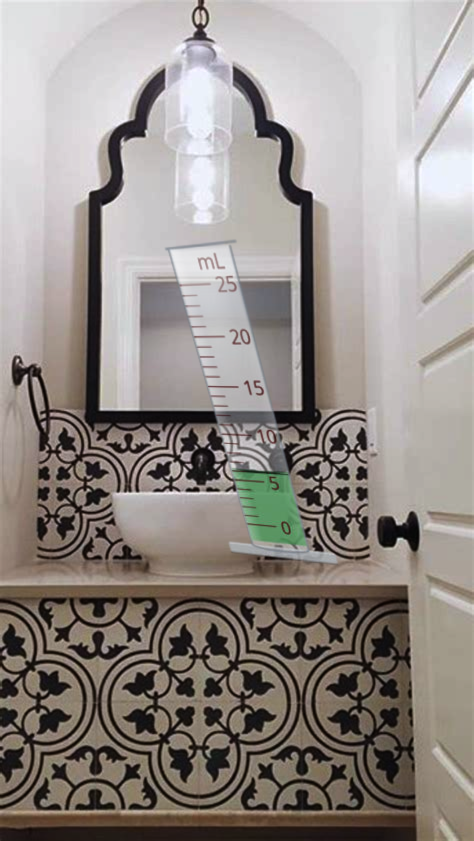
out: 6 mL
